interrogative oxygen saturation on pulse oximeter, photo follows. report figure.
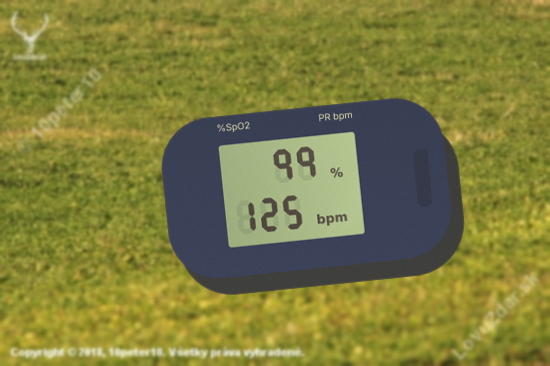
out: 99 %
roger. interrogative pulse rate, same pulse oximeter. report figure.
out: 125 bpm
